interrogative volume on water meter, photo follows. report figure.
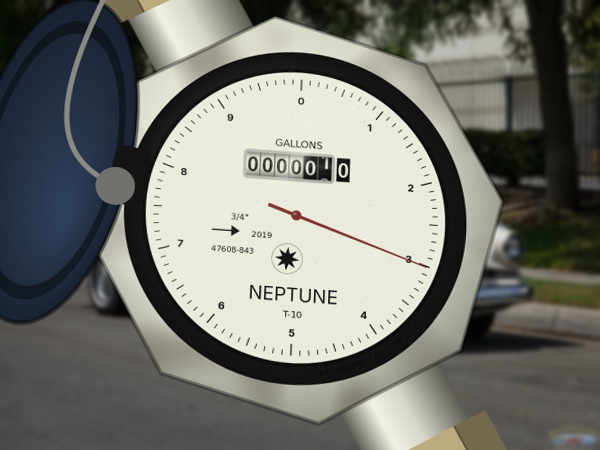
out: 13.0 gal
